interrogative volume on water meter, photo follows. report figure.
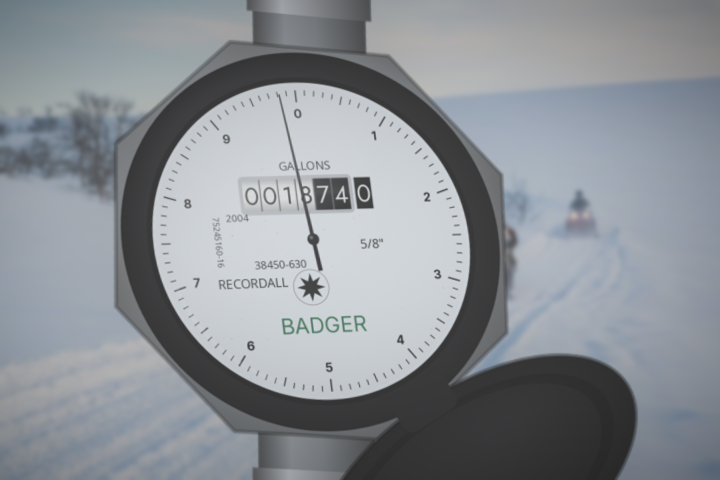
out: 18739.8 gal
